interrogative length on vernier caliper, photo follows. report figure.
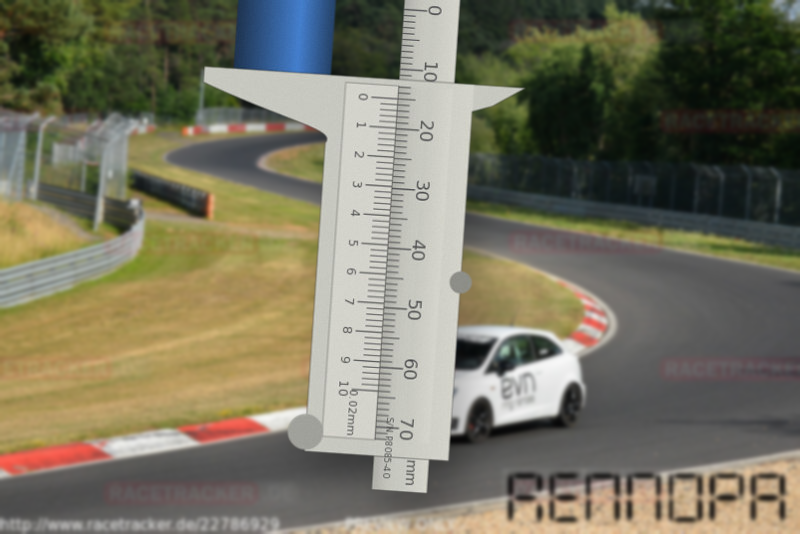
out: 15.0 mm
